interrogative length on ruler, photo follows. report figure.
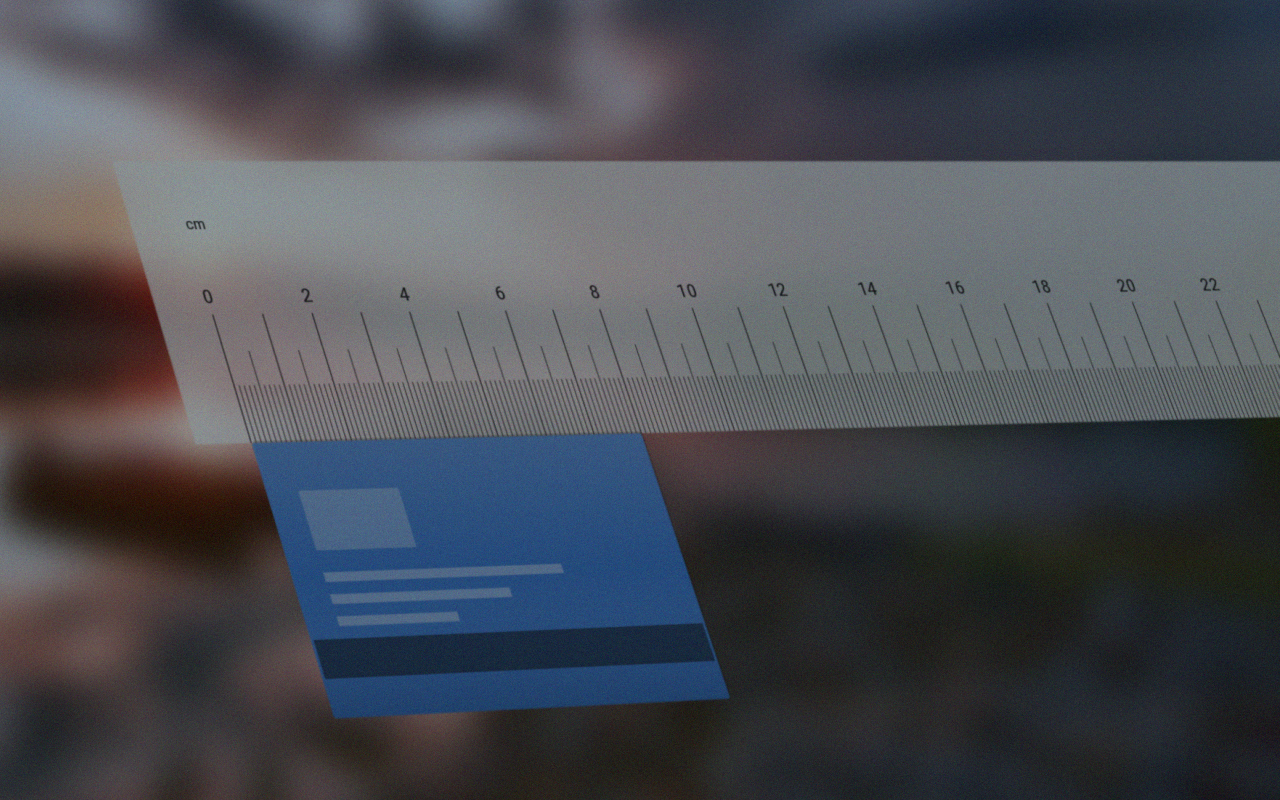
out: 8 cm
